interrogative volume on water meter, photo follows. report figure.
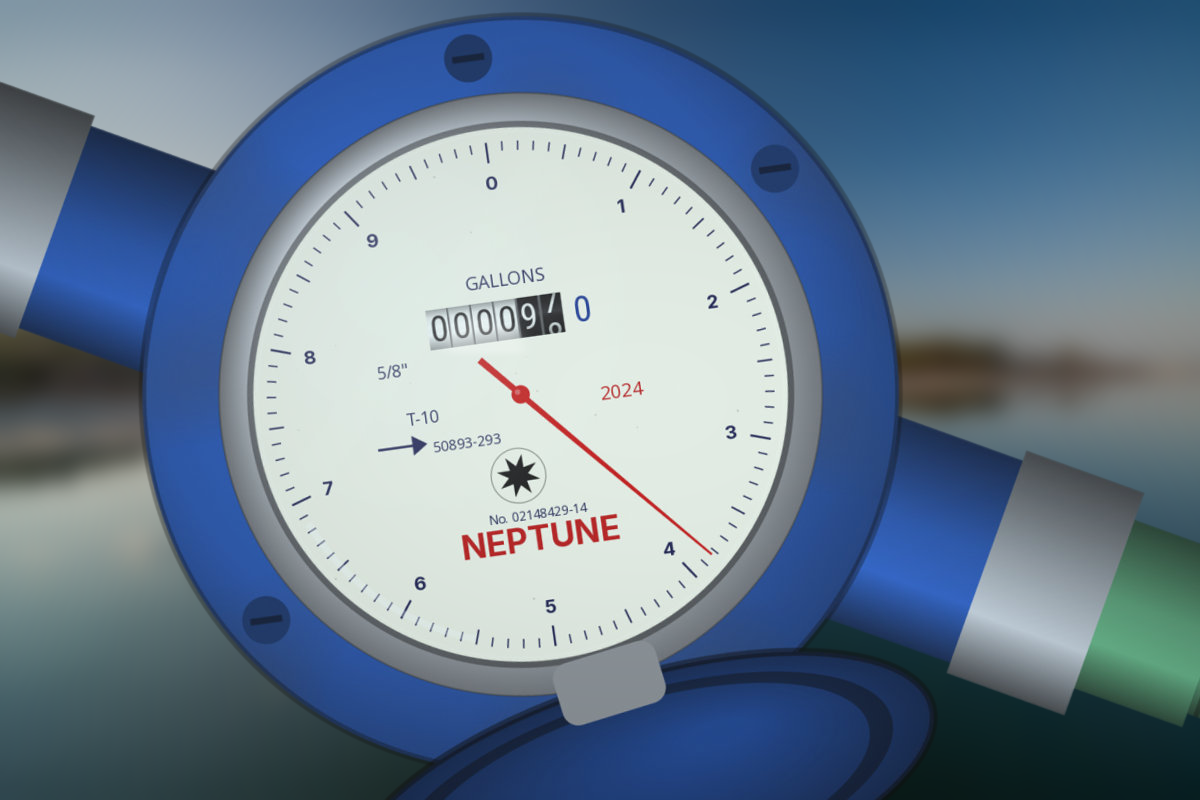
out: 973.8 gal
